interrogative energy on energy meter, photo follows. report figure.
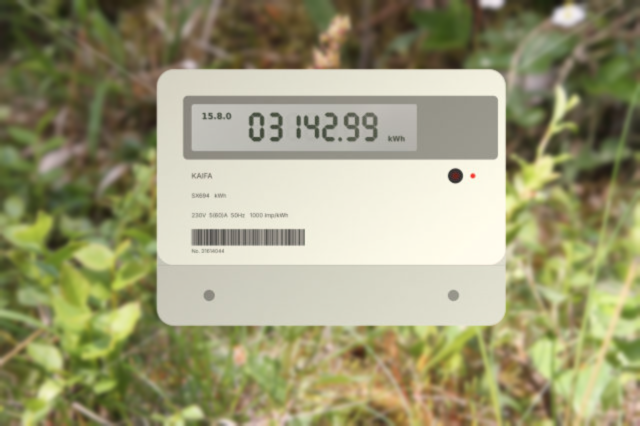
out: 3142.99 kWh
